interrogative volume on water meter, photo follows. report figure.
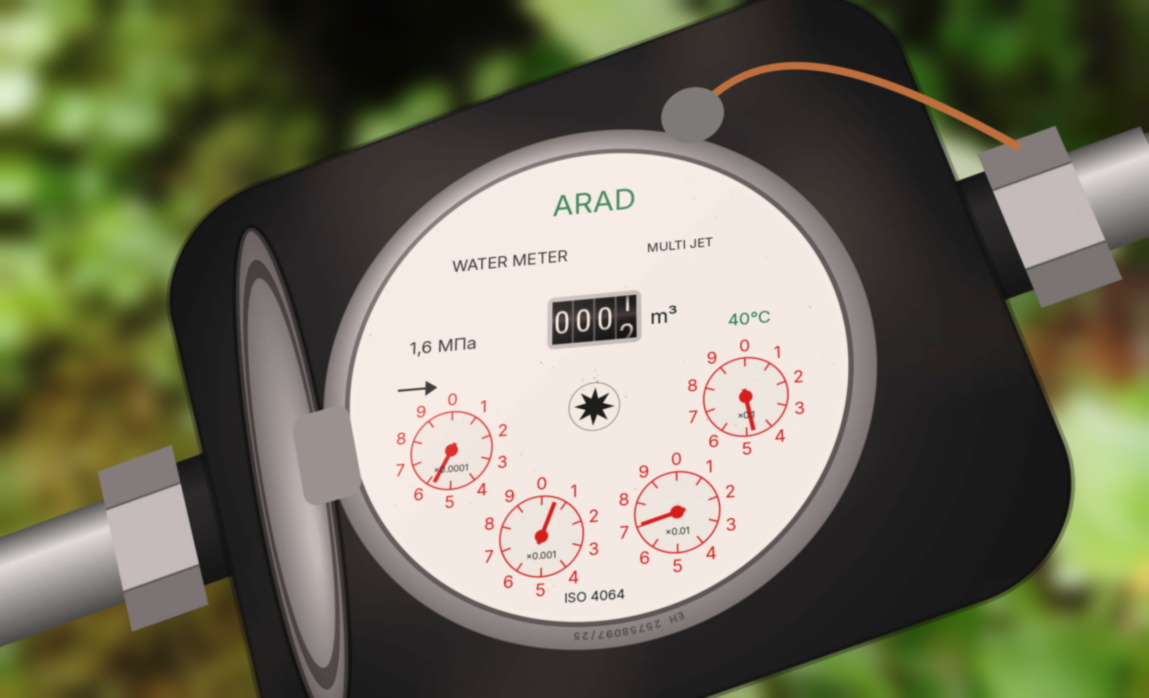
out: 1.4705 m³
